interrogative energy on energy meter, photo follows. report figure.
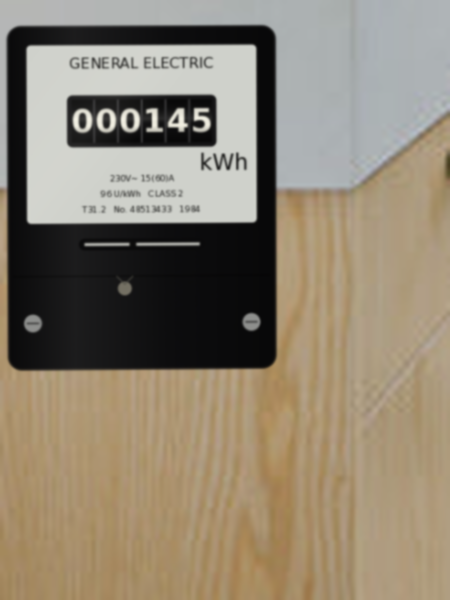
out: 145 kWh
